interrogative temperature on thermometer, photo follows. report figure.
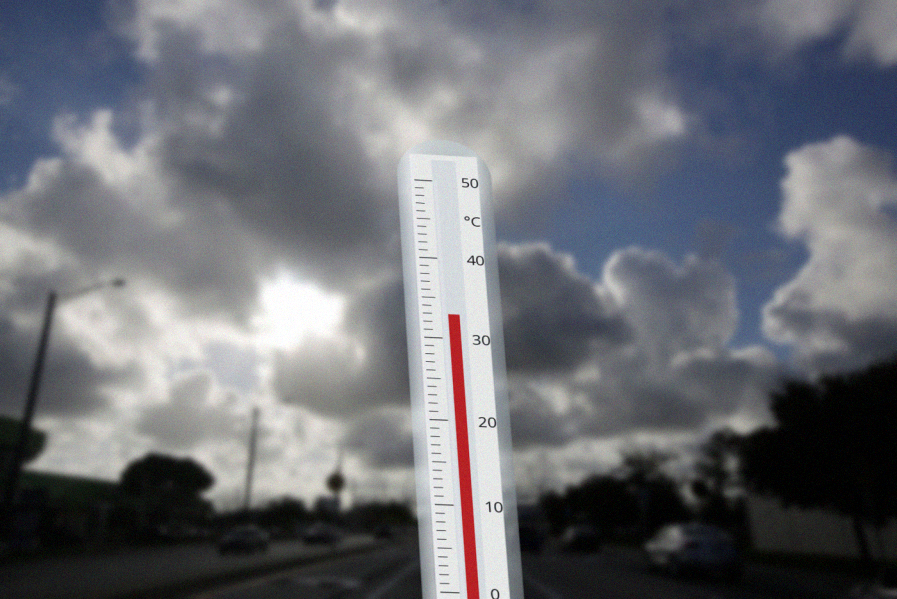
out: 33 °C
